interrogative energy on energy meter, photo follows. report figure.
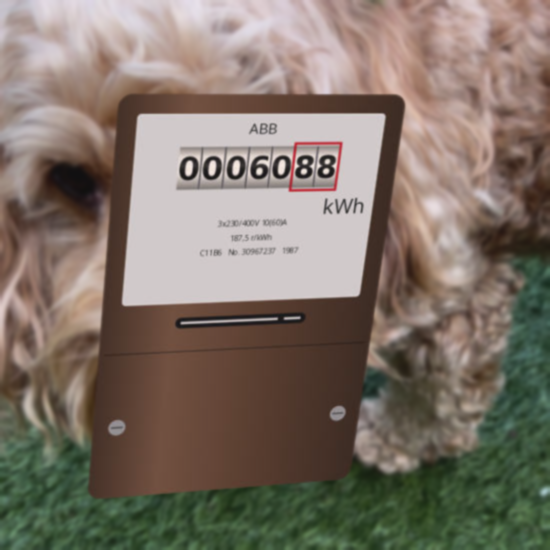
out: 60.88 kWh
